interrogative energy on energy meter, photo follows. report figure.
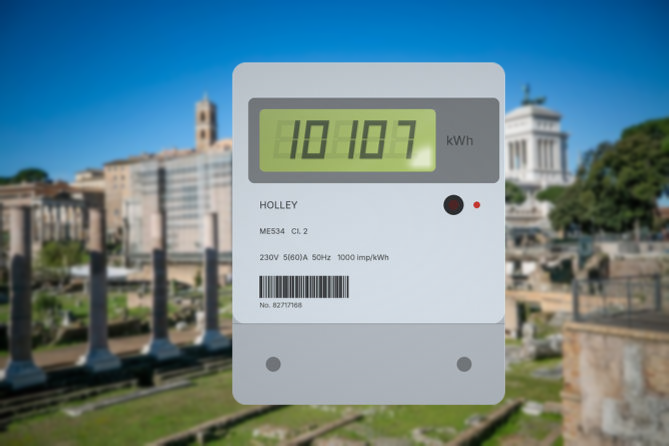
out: 10107 kWh
